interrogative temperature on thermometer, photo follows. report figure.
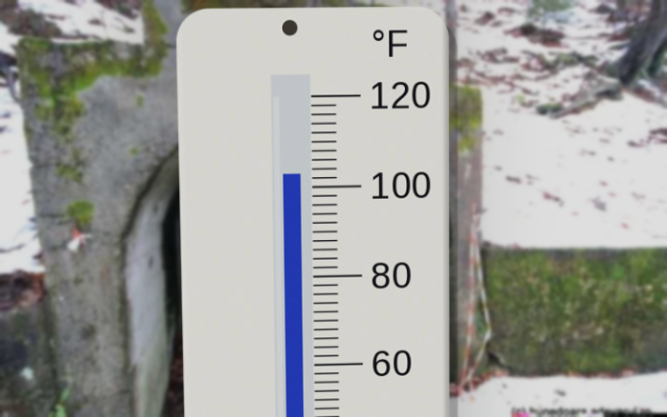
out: 103 °F
